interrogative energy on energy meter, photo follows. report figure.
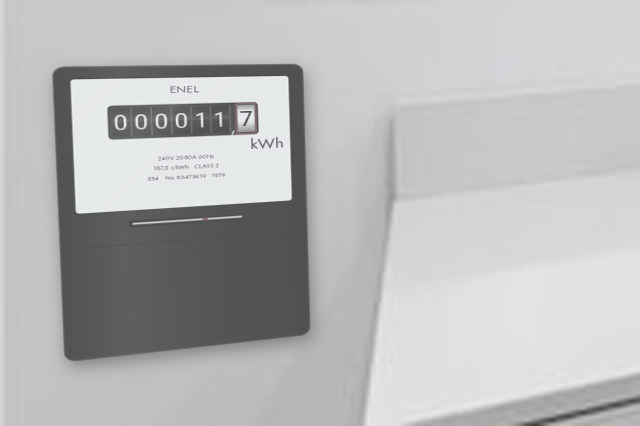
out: 11.7 kWh
